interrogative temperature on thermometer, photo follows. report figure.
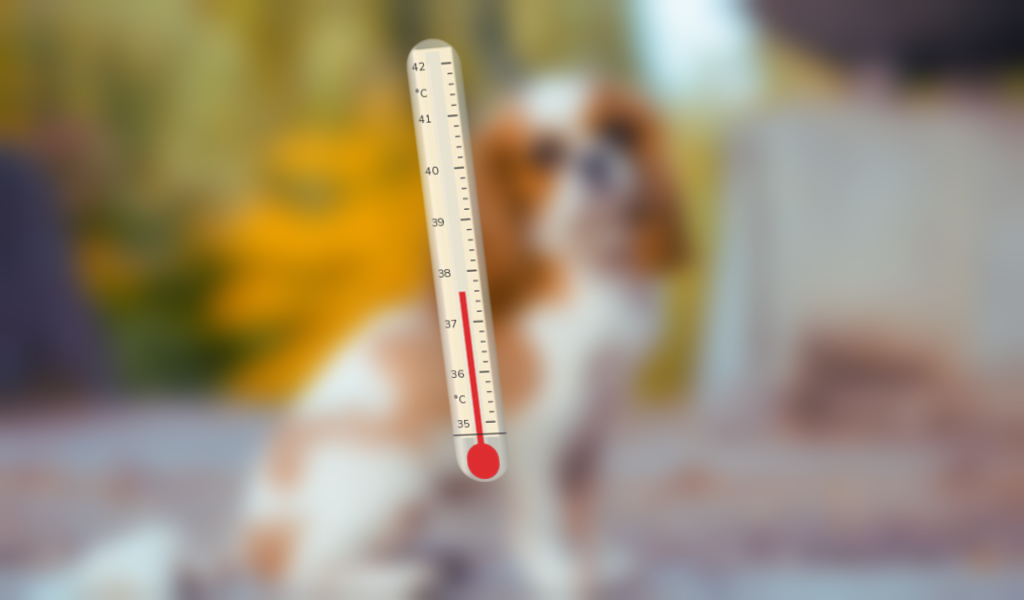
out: 37.6 °C
